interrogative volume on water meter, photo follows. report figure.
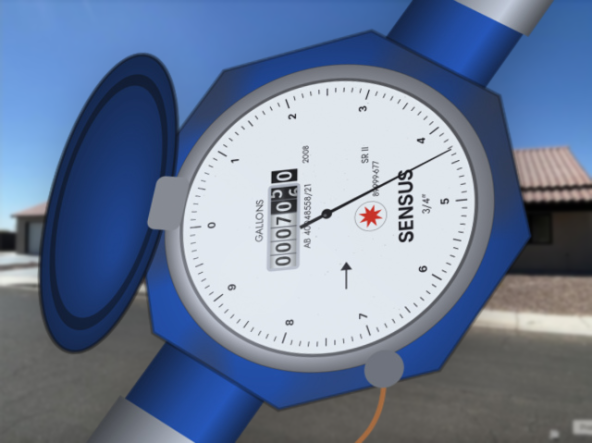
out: 7054.3 gal
